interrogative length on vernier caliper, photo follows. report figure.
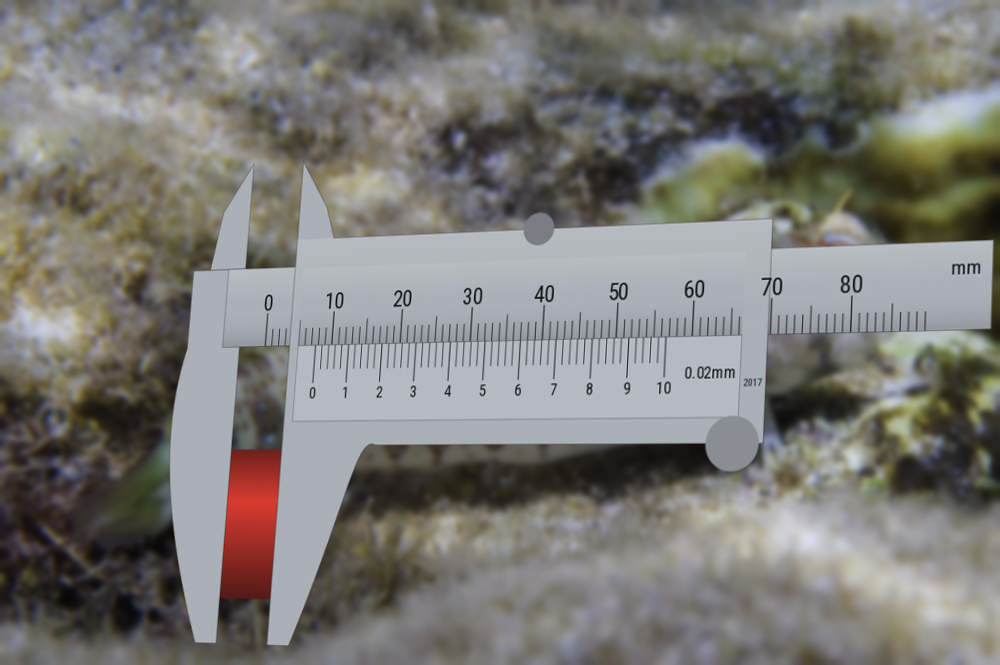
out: 7.6 mm
